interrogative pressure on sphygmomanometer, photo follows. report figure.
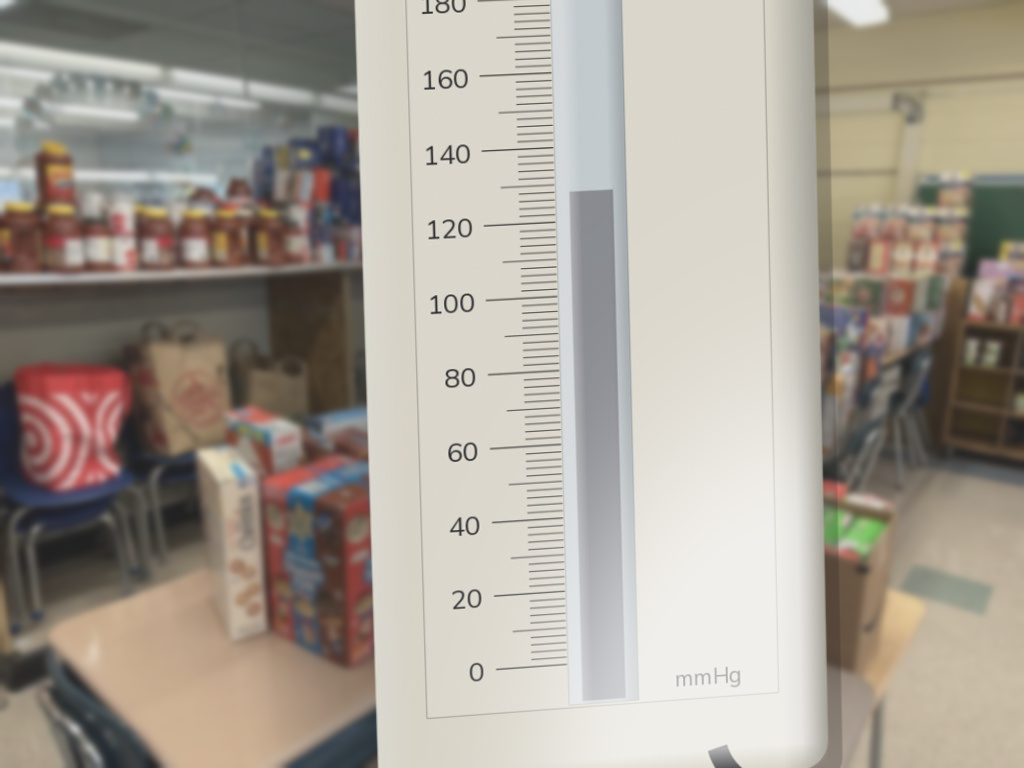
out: 128 mmHg
